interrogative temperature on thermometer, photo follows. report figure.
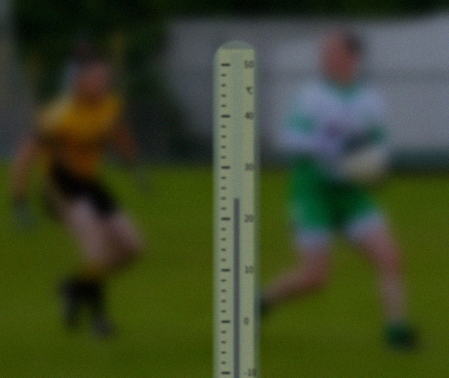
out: 24 °C
